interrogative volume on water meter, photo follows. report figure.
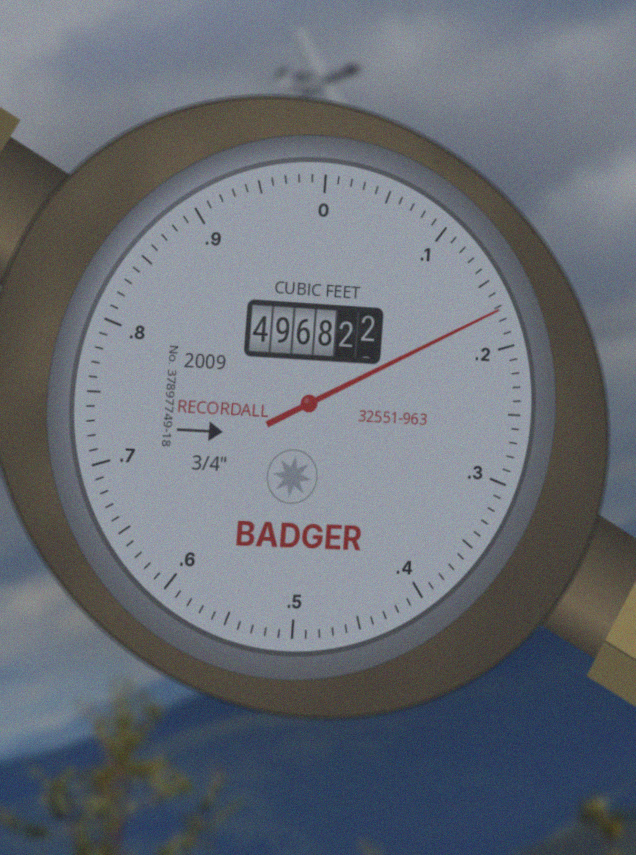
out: 496822.17 ft³
